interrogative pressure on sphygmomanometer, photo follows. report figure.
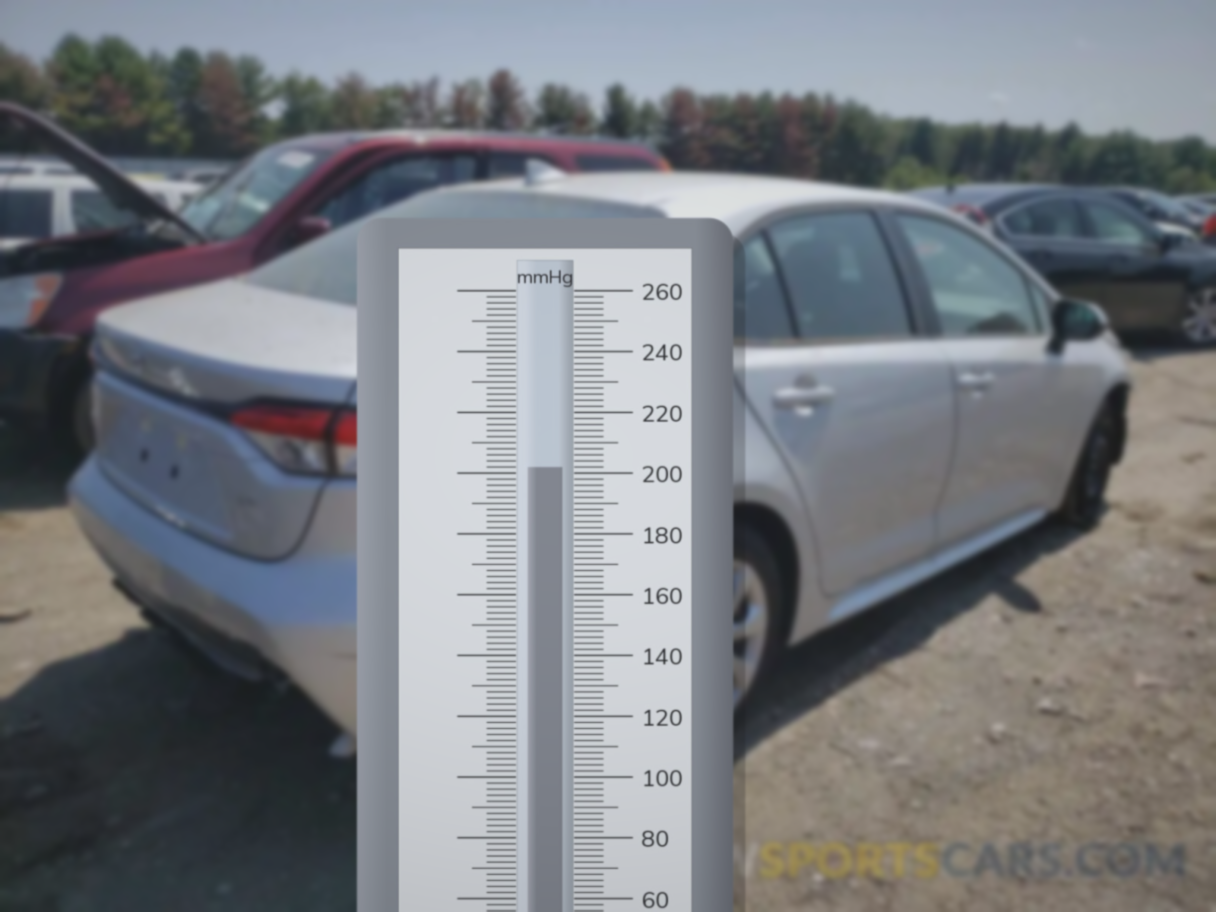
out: 202 mmHg
